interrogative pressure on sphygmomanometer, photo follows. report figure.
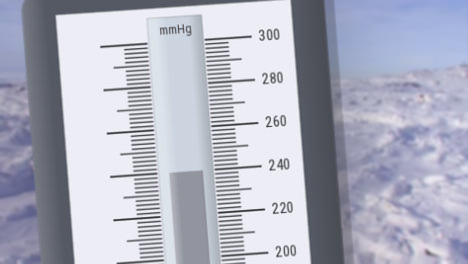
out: 240 mmHg
